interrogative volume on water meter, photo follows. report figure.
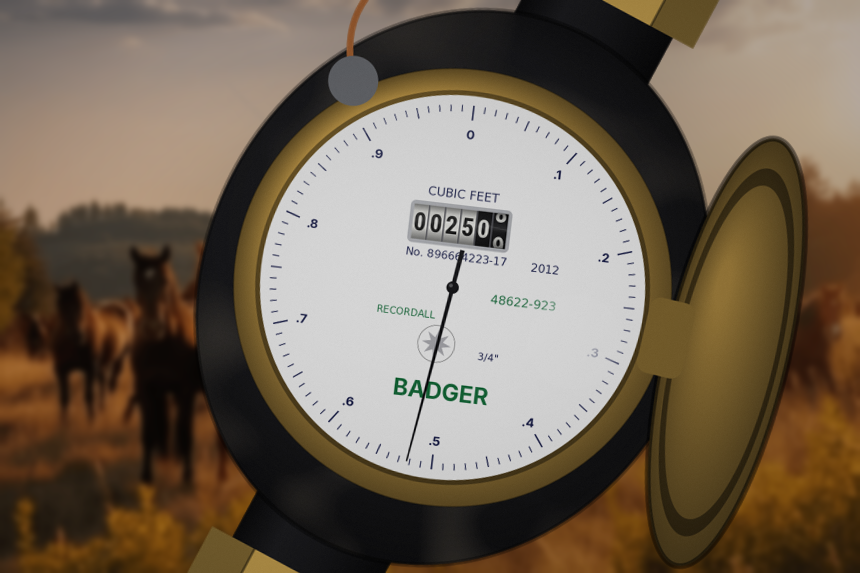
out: 2508.52 ft³
